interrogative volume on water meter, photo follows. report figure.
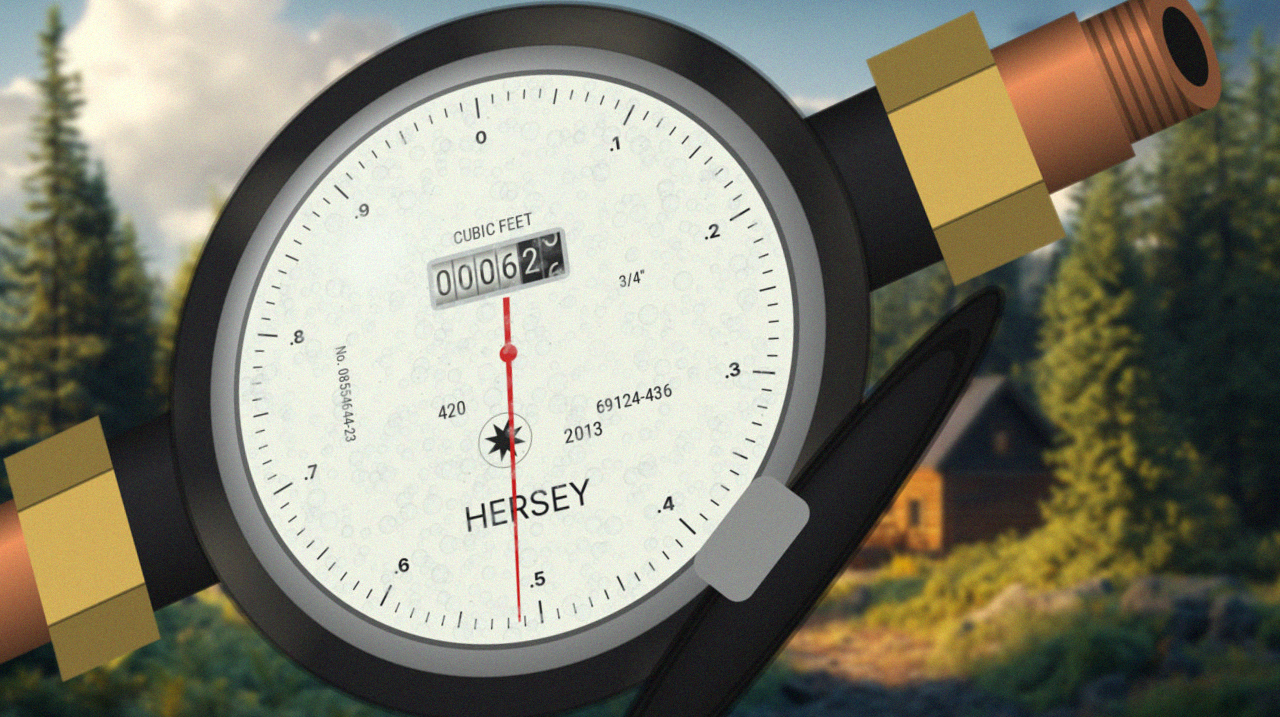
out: 625.51 ft³
